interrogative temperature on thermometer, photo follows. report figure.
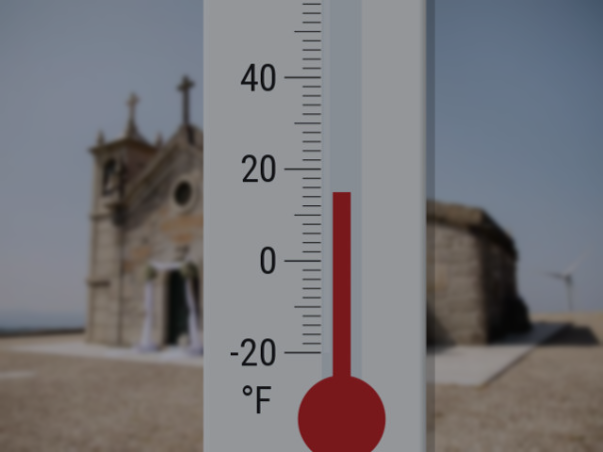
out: 15 °F
